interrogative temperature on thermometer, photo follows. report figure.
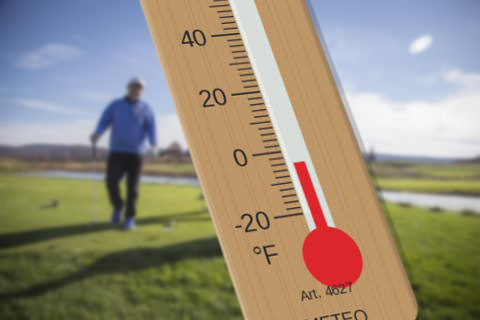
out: -4 °F
